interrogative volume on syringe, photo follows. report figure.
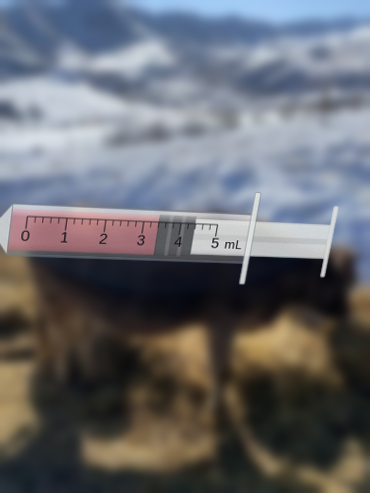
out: 3.4 mL
